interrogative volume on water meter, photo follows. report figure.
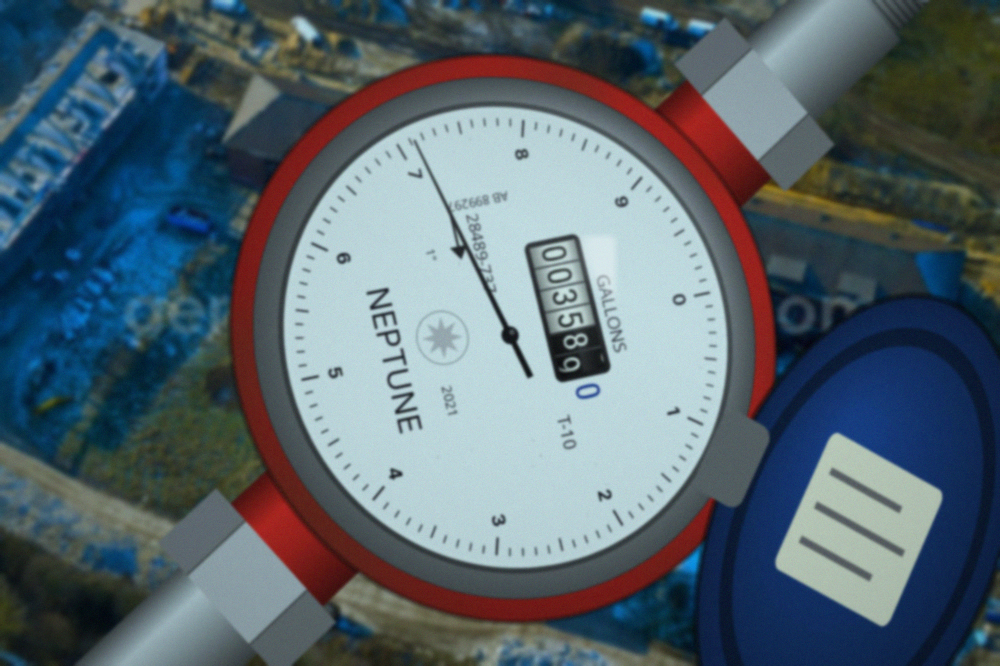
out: 35887.1 gal
